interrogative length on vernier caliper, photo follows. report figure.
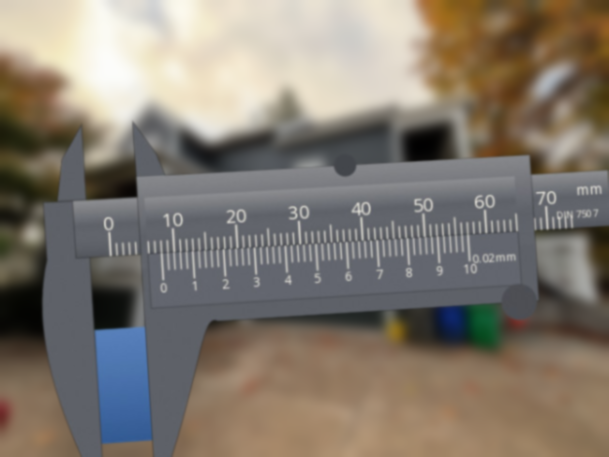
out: 8.0 mm
